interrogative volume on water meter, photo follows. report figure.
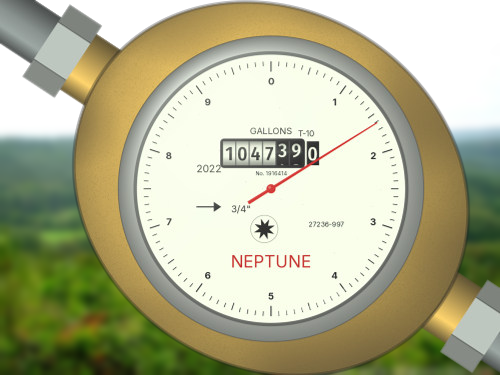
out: 1047391.6 gal
